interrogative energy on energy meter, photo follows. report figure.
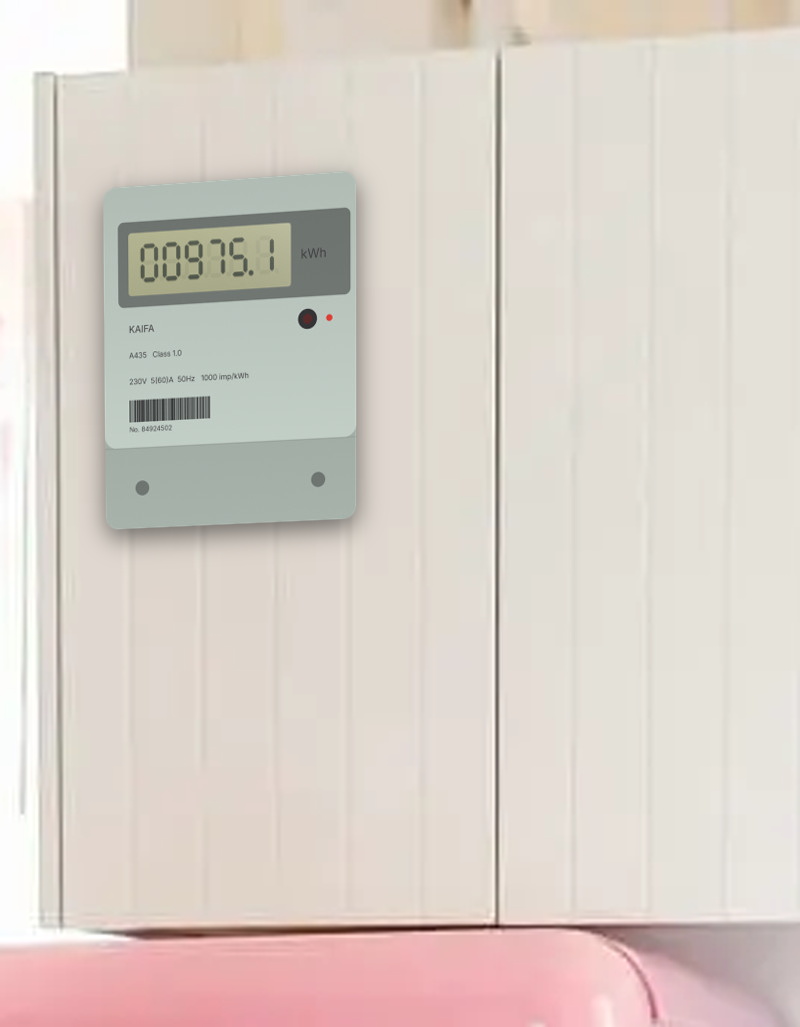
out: 975.1 kWh
